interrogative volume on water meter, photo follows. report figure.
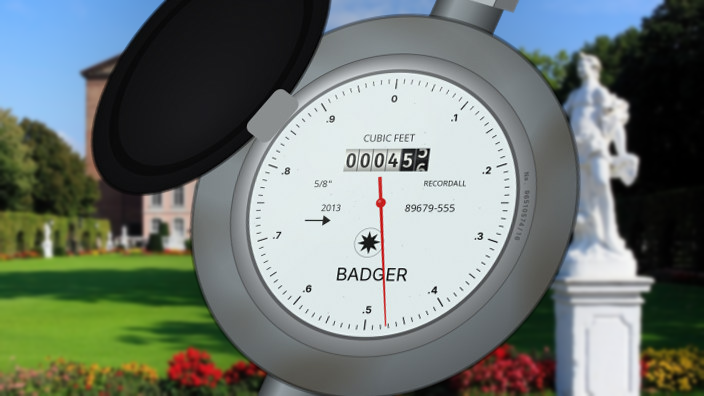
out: 455.47 ft³
